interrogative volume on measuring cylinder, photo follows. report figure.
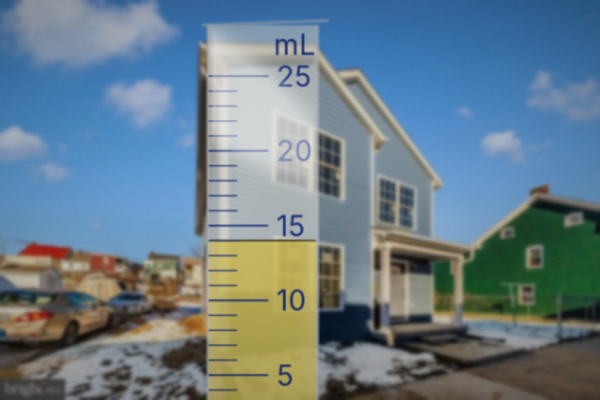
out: 14 mL
